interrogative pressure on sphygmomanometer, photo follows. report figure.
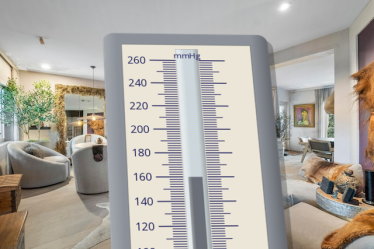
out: 160 mmHg
